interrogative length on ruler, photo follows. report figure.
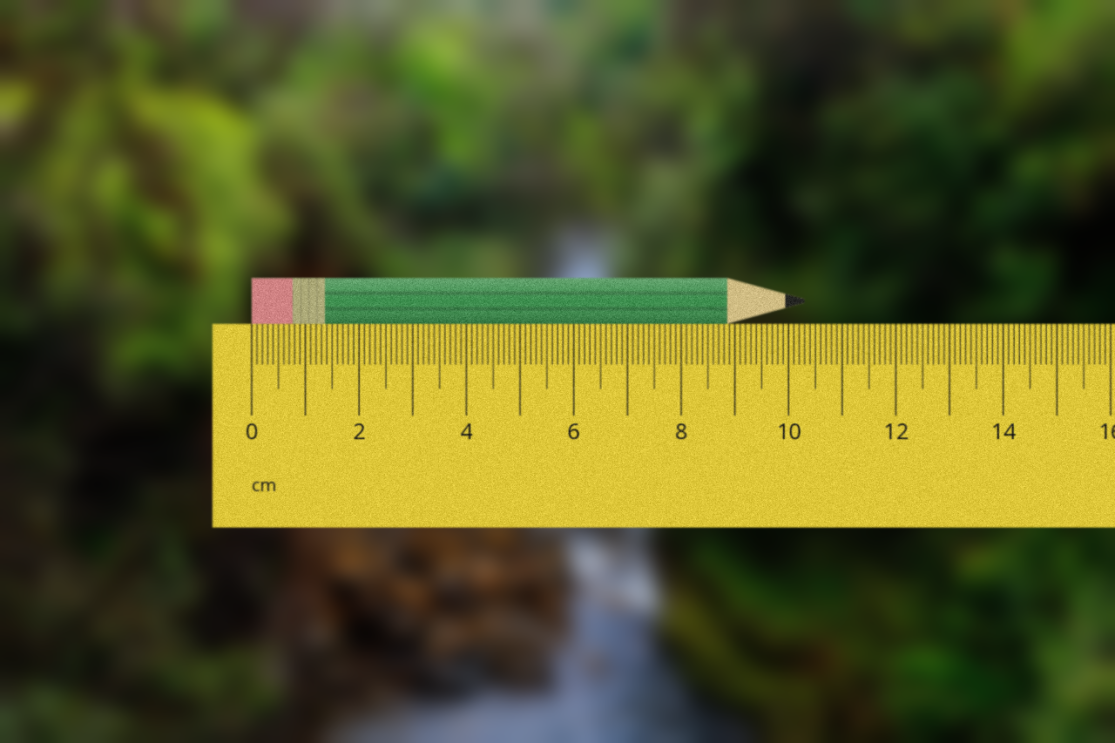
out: 10.3 cm
